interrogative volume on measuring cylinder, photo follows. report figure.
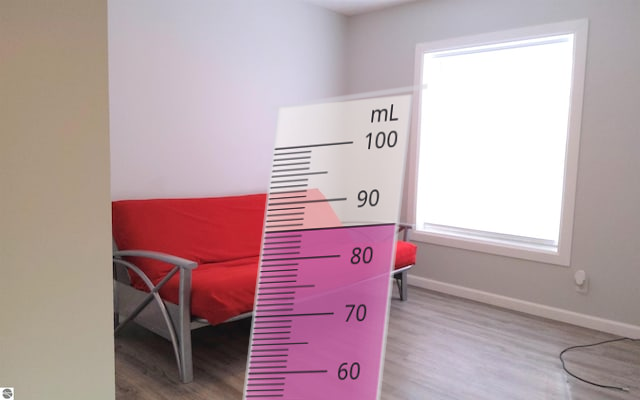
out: 85 mL
